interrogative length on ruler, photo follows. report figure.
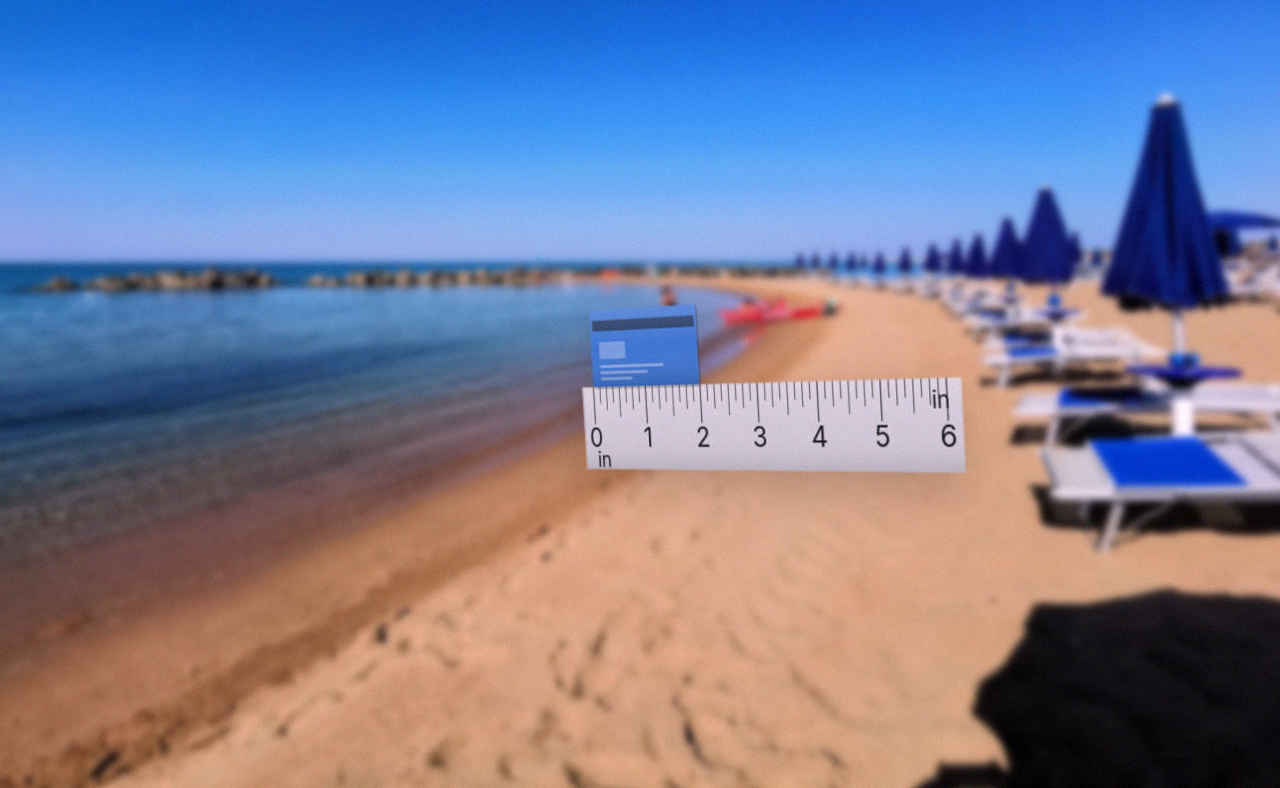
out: 2 in
